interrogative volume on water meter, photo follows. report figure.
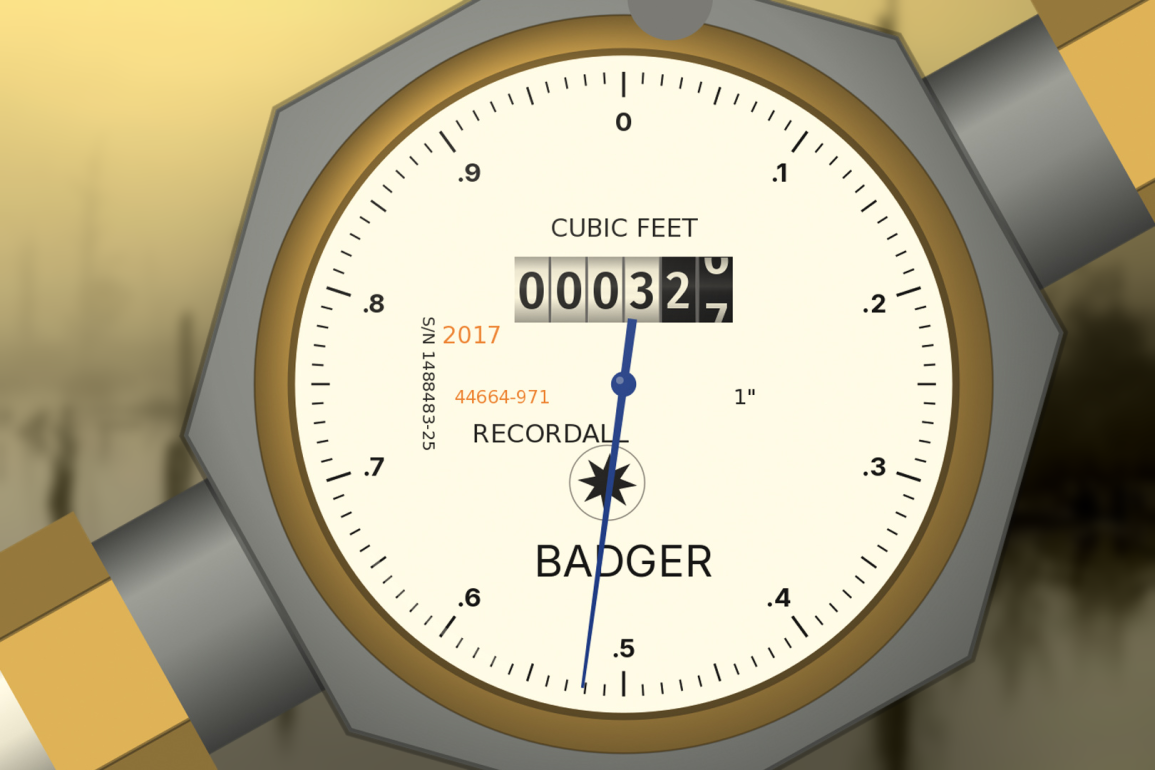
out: 326.52 ft³
